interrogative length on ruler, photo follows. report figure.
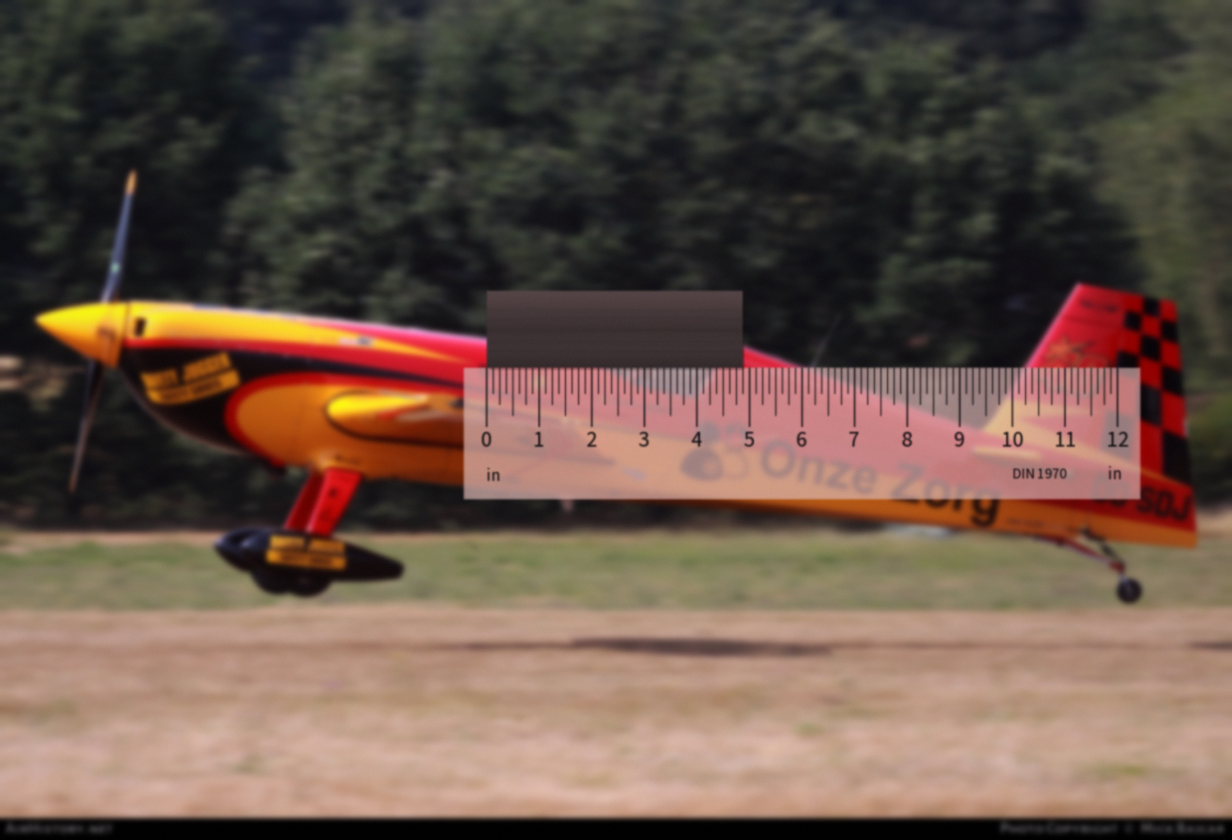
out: 4.875 in
